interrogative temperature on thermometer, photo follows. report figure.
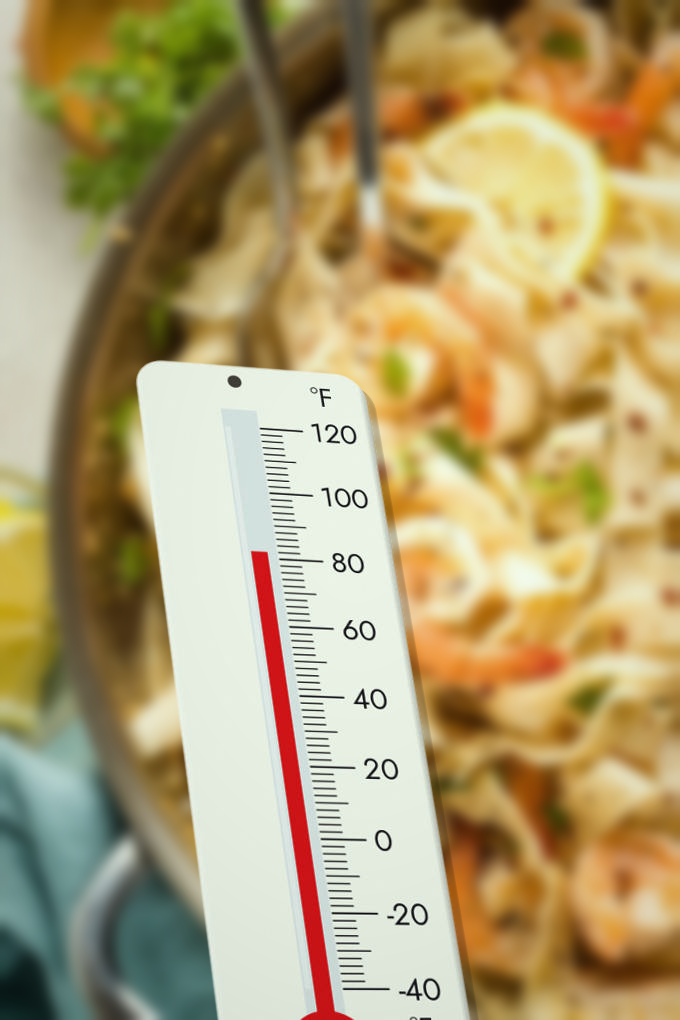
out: 82 °F
